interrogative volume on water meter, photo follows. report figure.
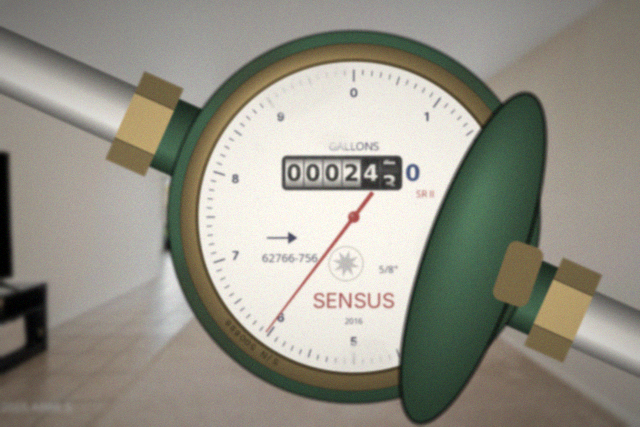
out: 2426.0 gal
